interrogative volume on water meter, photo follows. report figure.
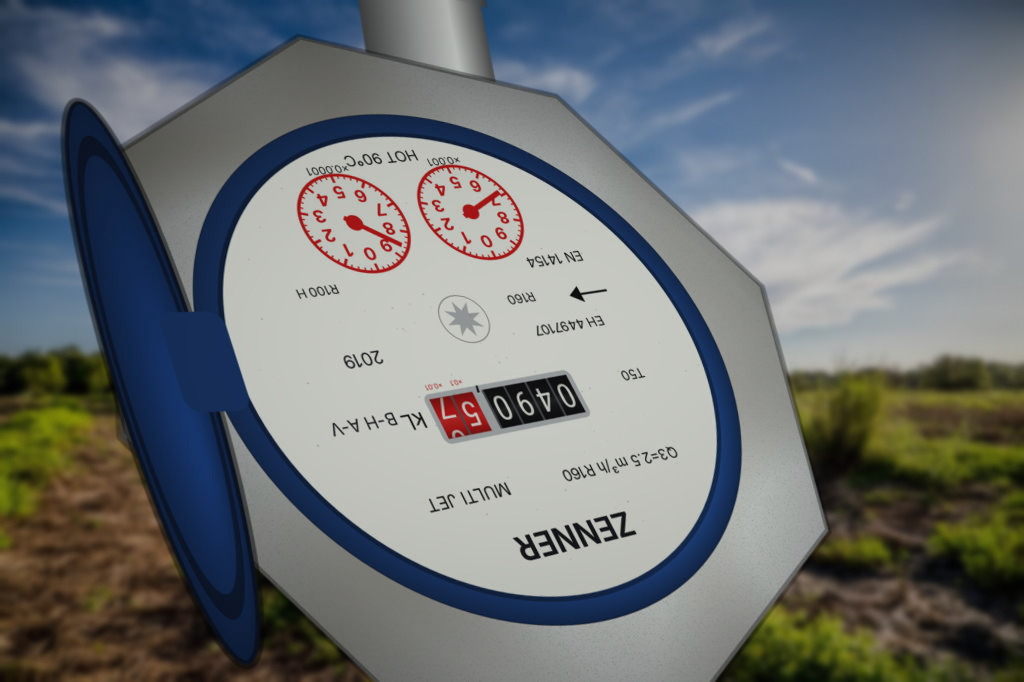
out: 490.5668 kL
